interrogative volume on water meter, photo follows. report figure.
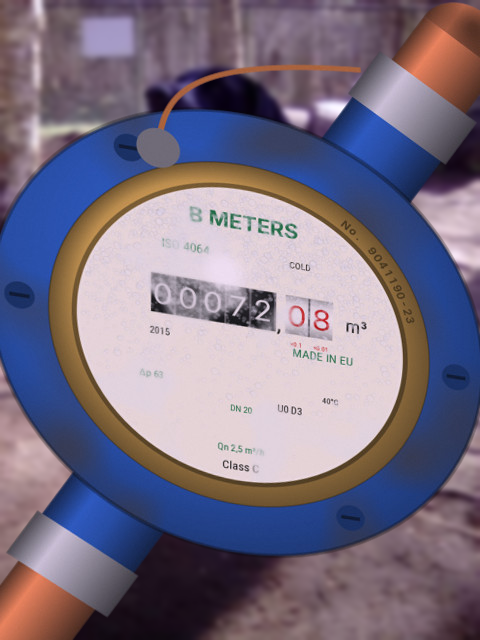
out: 72.08 m³
